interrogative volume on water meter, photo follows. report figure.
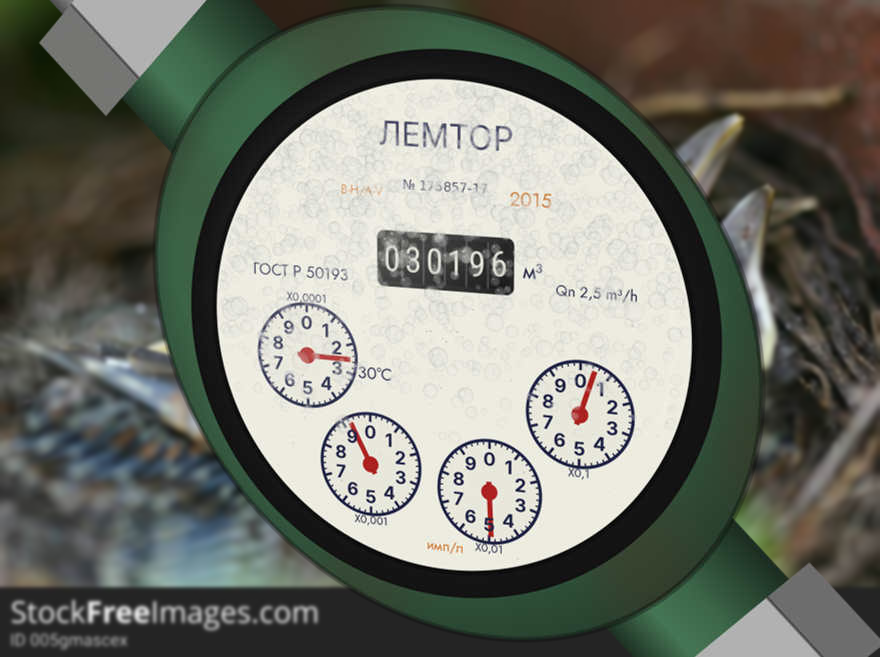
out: 30196.0492 m³
